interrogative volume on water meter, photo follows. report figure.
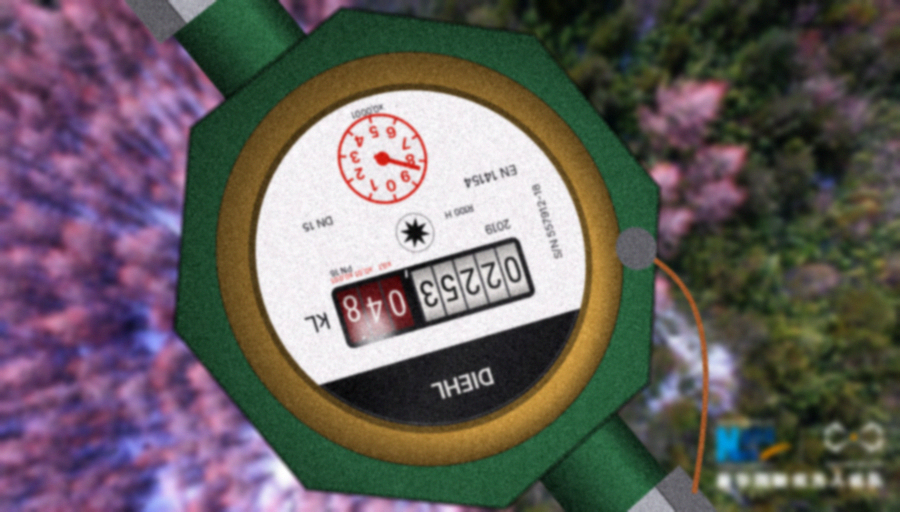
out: 2253.0478 kL
